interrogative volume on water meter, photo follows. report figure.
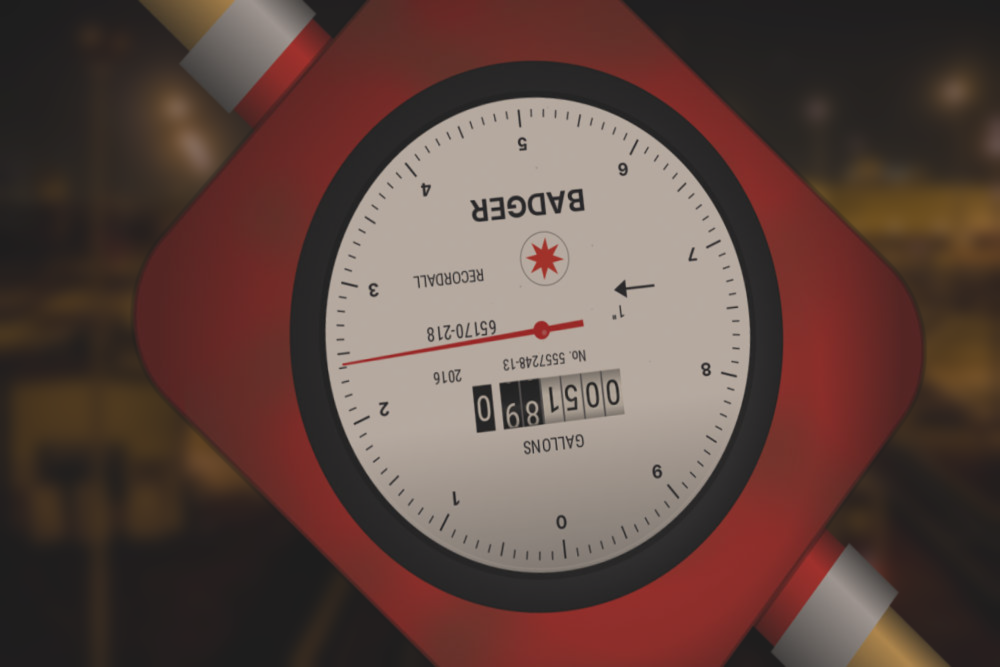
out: 51892.4 gal
